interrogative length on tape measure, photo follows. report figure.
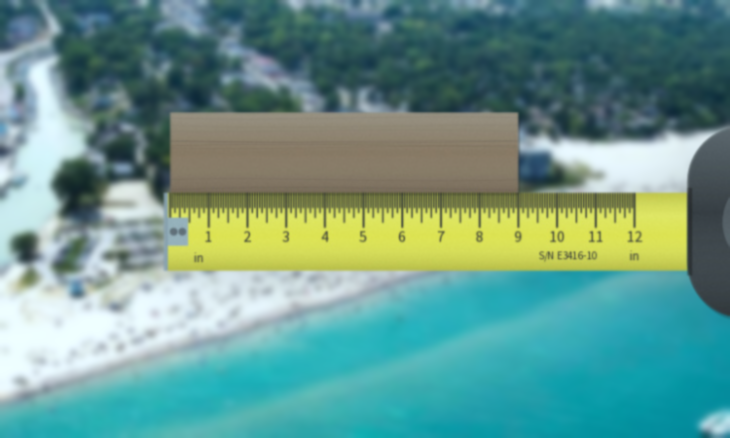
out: 9 in
